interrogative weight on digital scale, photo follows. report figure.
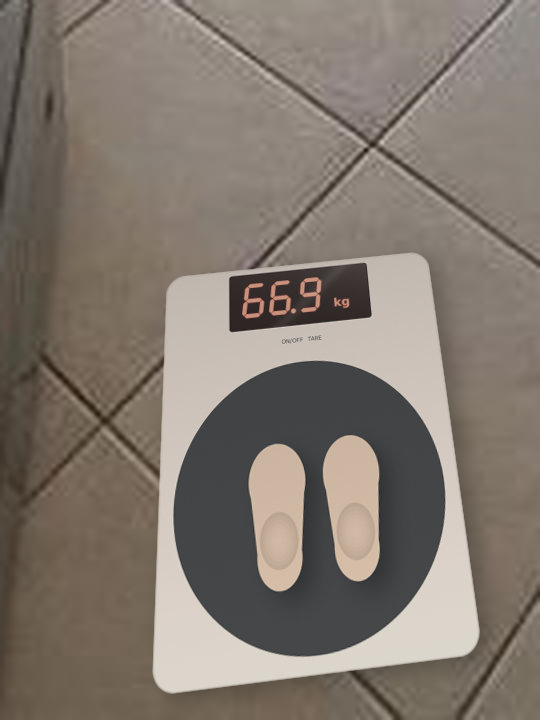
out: 66.9 kg
